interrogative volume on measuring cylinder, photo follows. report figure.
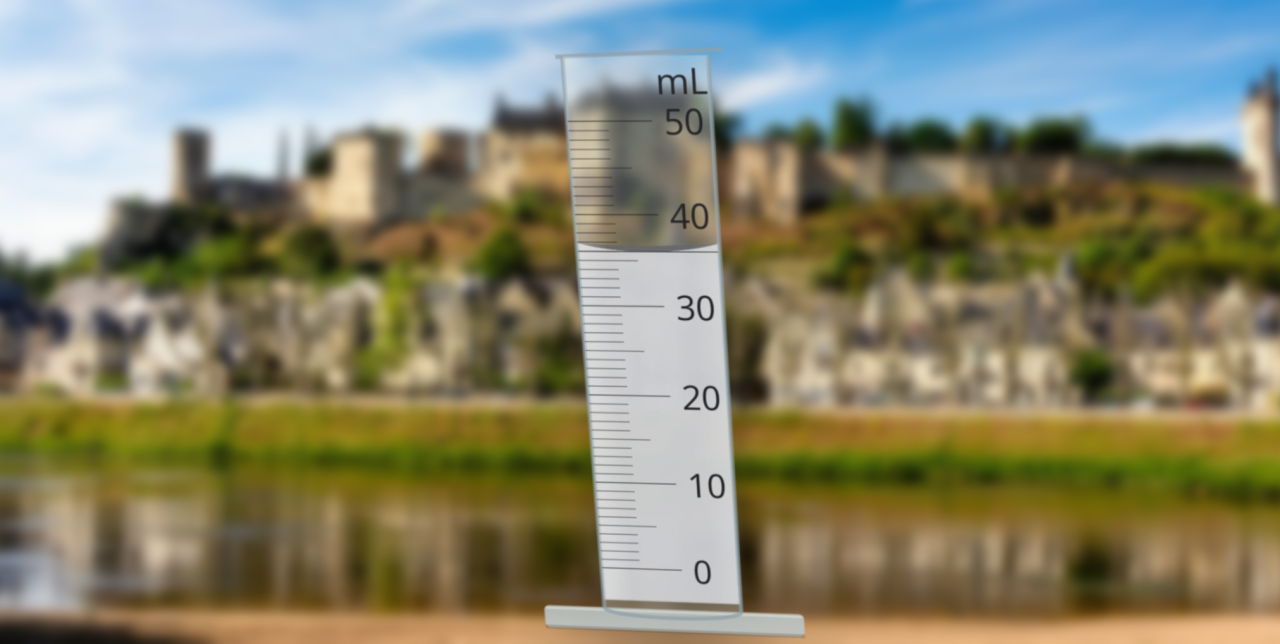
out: 36 mL
